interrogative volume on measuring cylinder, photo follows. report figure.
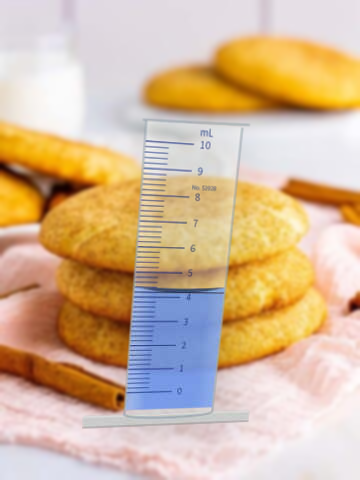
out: 4.2 mL
